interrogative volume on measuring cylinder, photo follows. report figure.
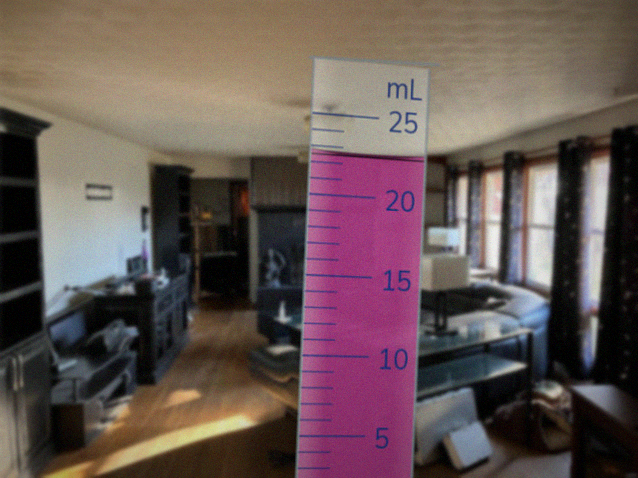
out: 22.5 mL
